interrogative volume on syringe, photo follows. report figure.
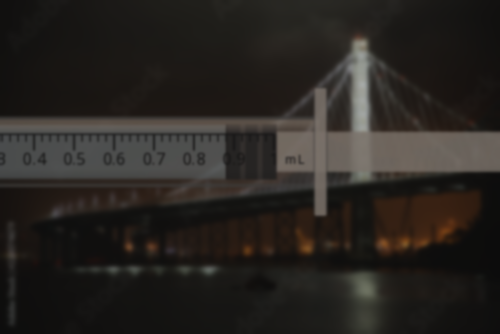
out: 0.88 mL
